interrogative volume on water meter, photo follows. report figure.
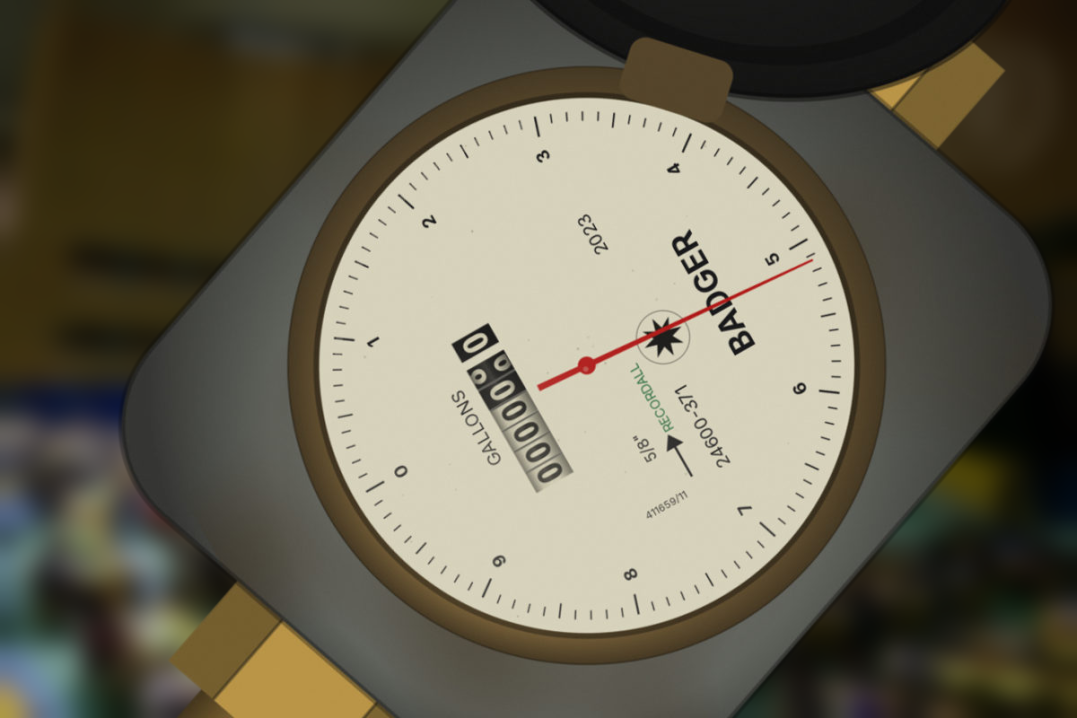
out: 85.1 gal
